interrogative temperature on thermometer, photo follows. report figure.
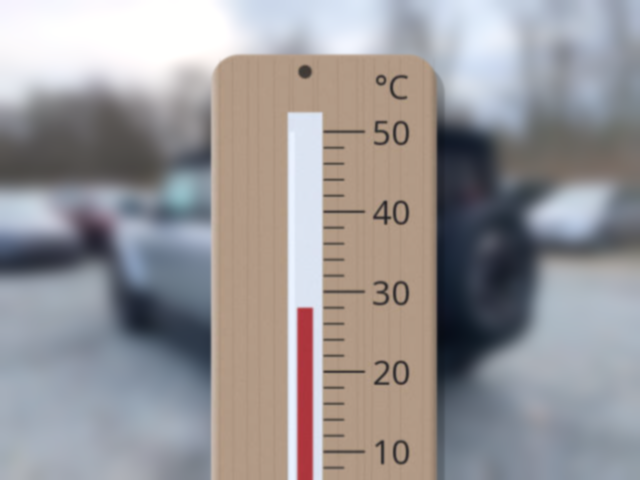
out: 28 °C
